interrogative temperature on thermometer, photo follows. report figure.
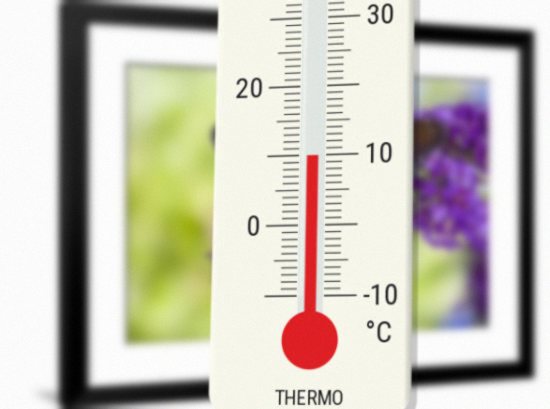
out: 10 °C
